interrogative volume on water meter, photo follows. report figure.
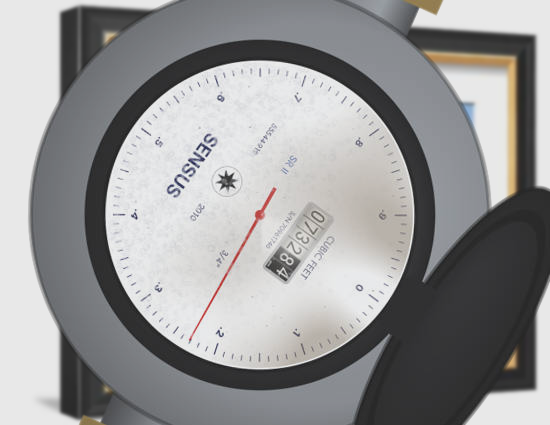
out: 73284.23 ft³
